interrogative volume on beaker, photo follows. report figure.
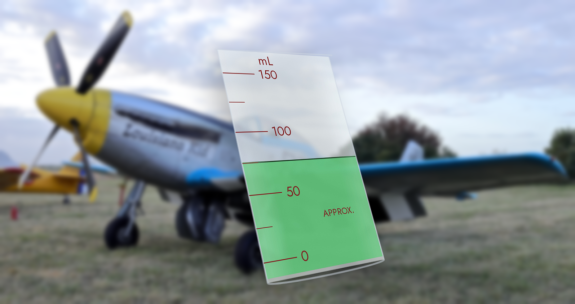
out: 75 mL
